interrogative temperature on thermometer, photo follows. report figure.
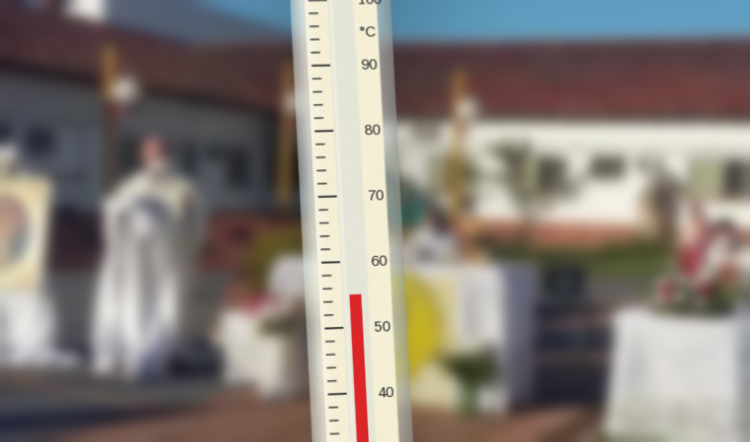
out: 55 °C
